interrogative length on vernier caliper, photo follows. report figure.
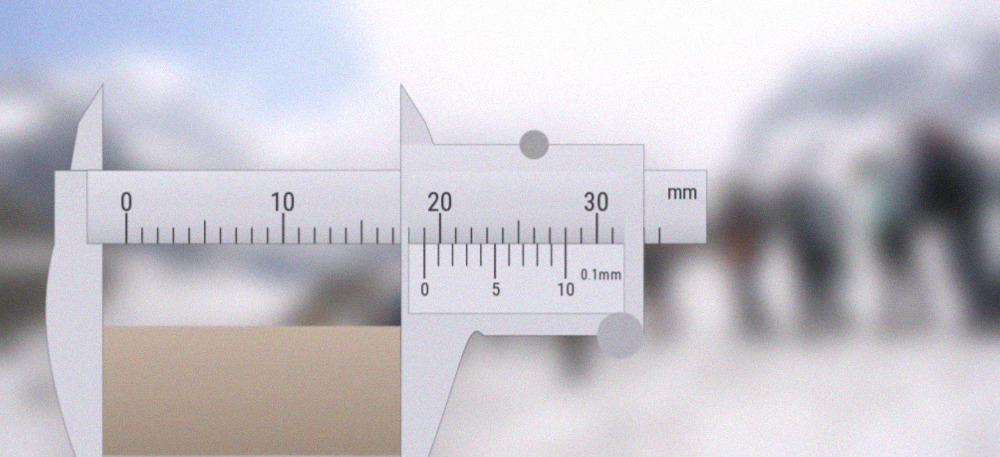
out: 19.0 mm
